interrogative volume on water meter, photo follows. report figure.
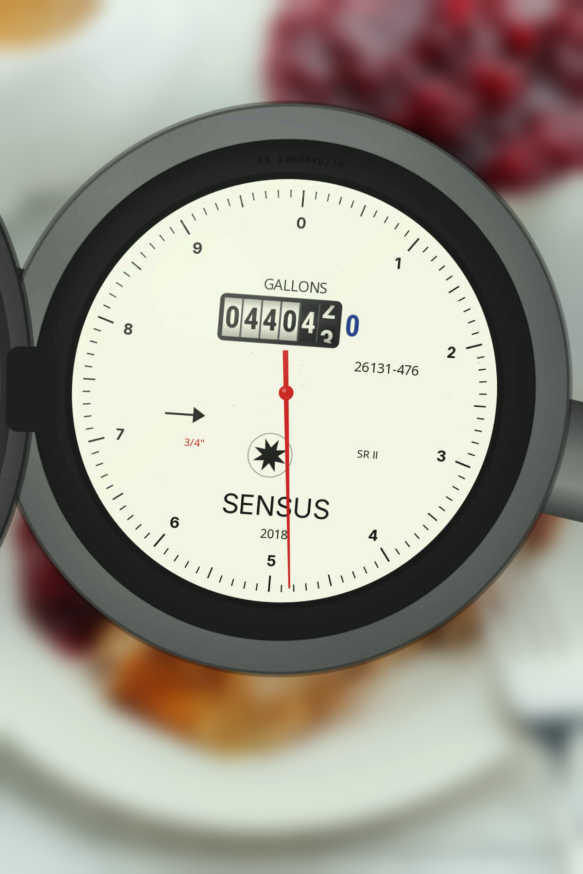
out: 440424.8 gal
